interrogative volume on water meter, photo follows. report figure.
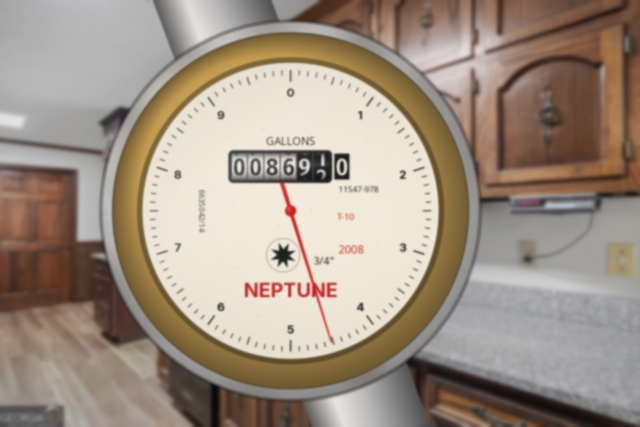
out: 86914.5 gal
